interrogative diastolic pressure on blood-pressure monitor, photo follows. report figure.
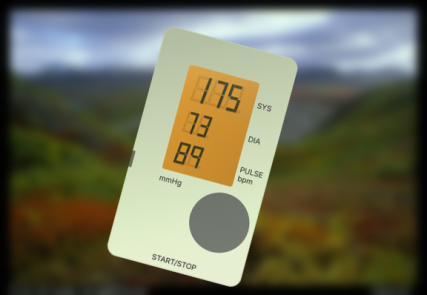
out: 73 mmHg
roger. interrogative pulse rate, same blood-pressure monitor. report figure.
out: 89 bpm
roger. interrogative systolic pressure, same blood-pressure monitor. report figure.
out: 175 mmHg
